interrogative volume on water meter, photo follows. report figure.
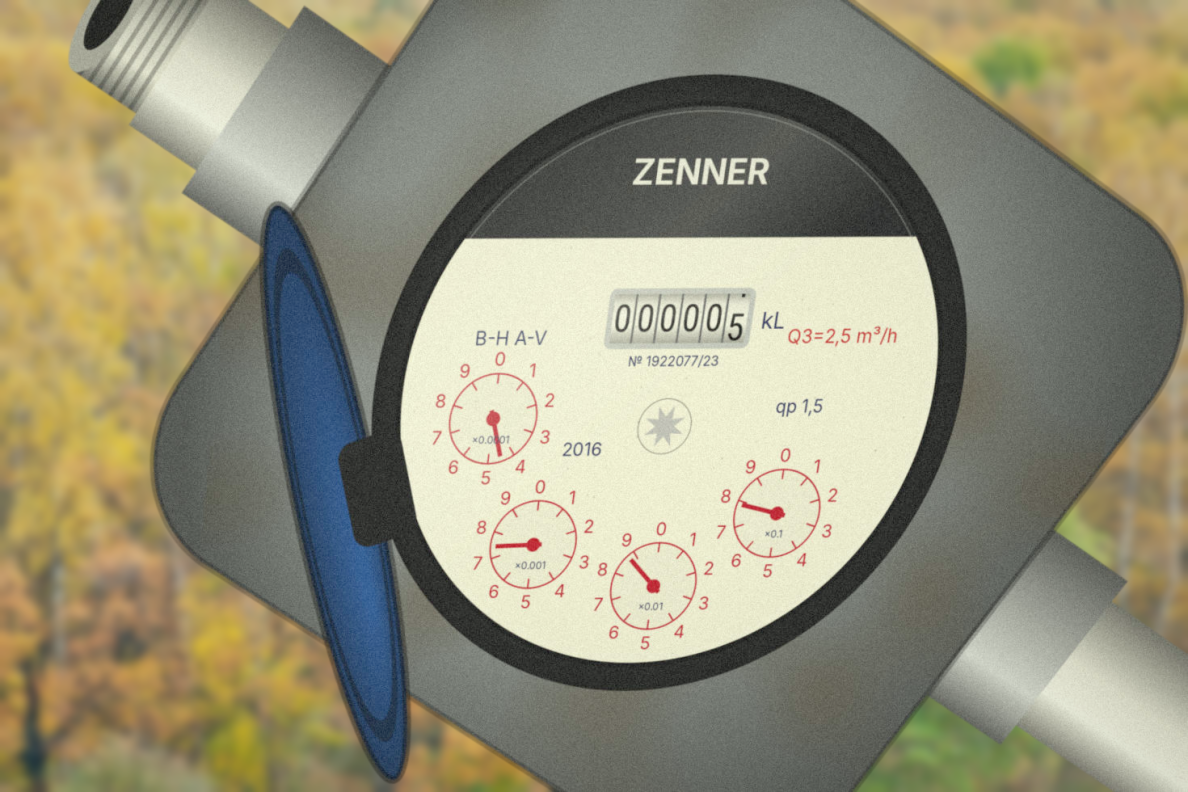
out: 4.7874 kL
